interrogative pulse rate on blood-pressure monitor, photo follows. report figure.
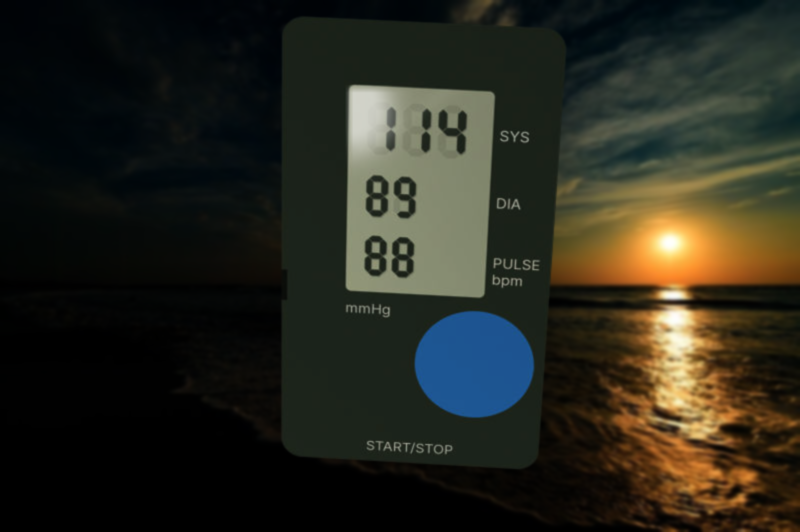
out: 88 bpm
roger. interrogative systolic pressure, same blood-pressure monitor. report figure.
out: 114 mmHg
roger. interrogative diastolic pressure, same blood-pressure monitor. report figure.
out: 89 mmHg
